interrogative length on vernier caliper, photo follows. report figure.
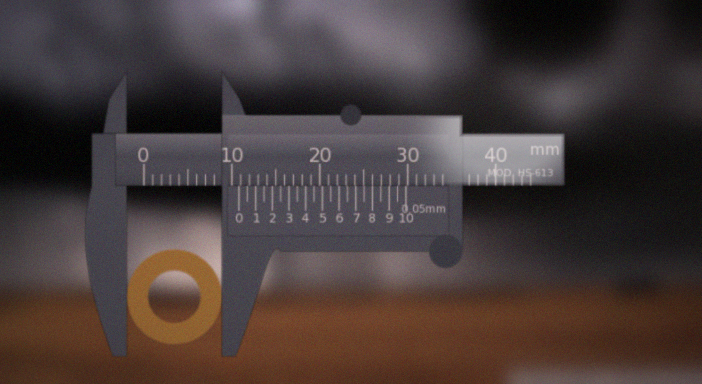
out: 10.8 mm
